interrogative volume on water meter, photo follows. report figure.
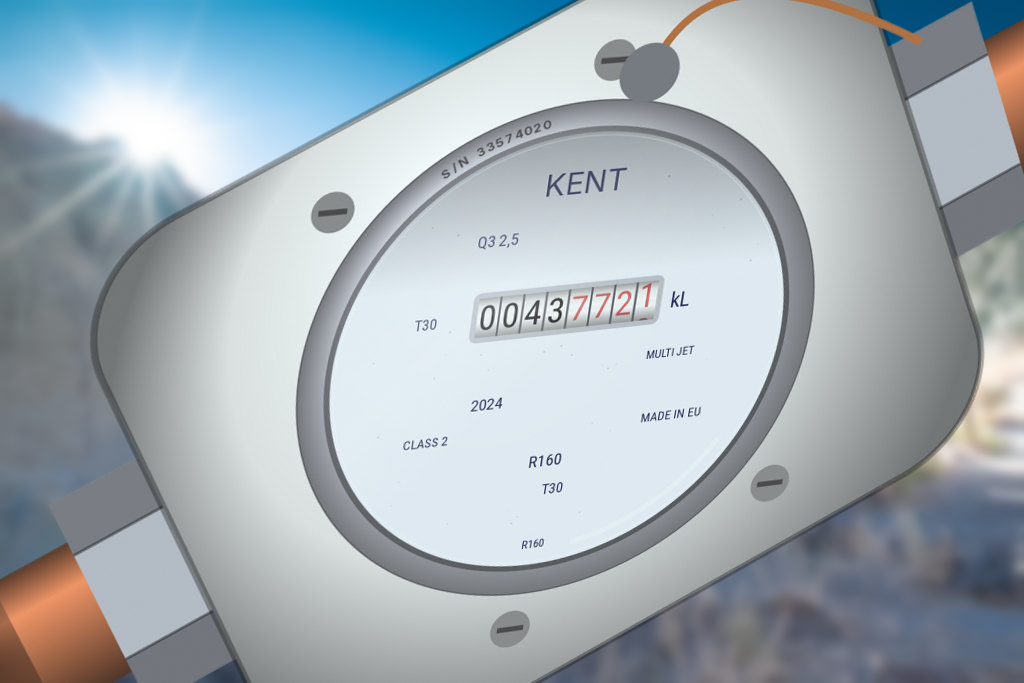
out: 43.7721 kL
